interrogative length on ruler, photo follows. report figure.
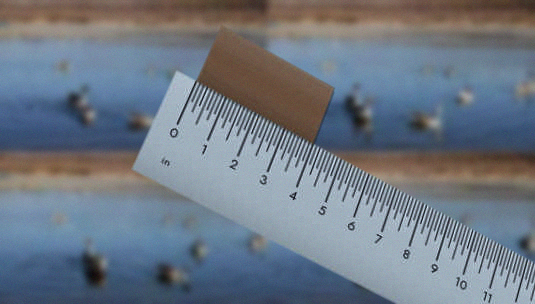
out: 4 in
